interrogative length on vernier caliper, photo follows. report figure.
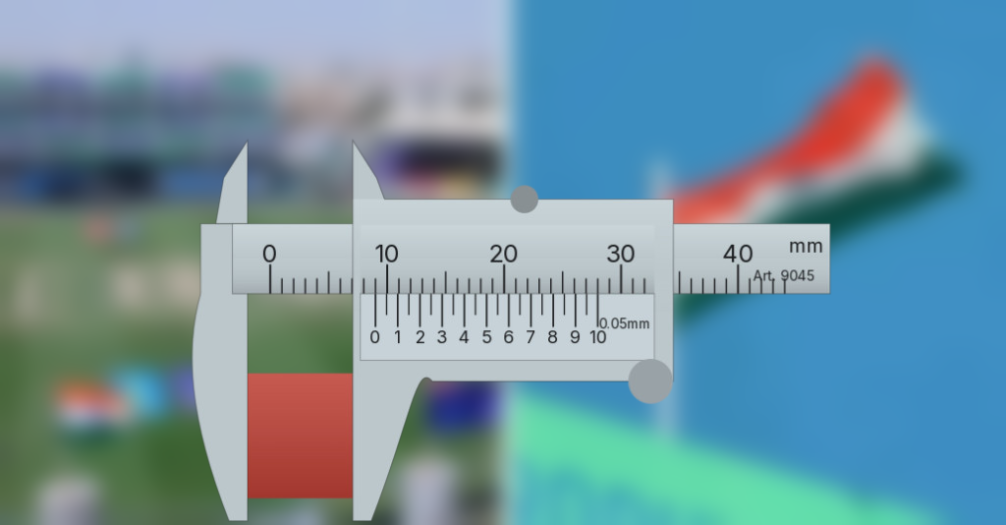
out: 9.0 mm
